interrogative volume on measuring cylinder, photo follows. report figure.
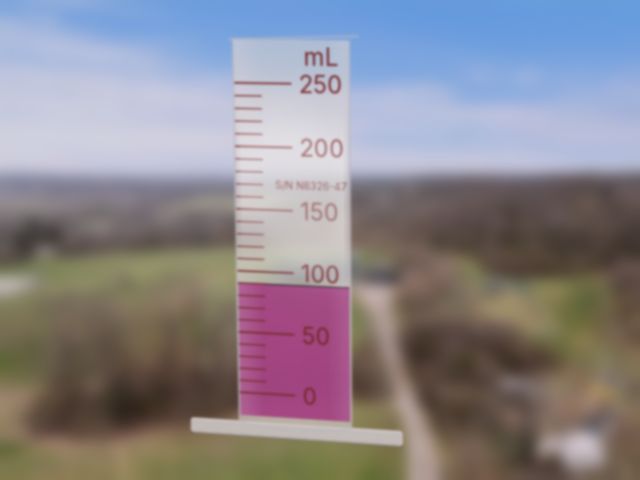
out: 90 mL
